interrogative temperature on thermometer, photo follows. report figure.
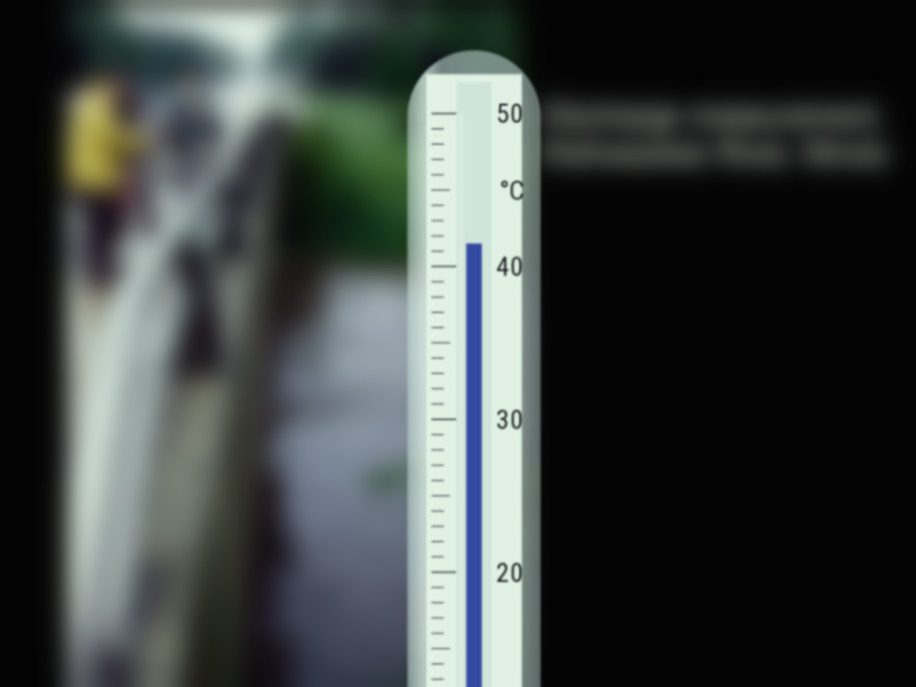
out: 41.5 °C
